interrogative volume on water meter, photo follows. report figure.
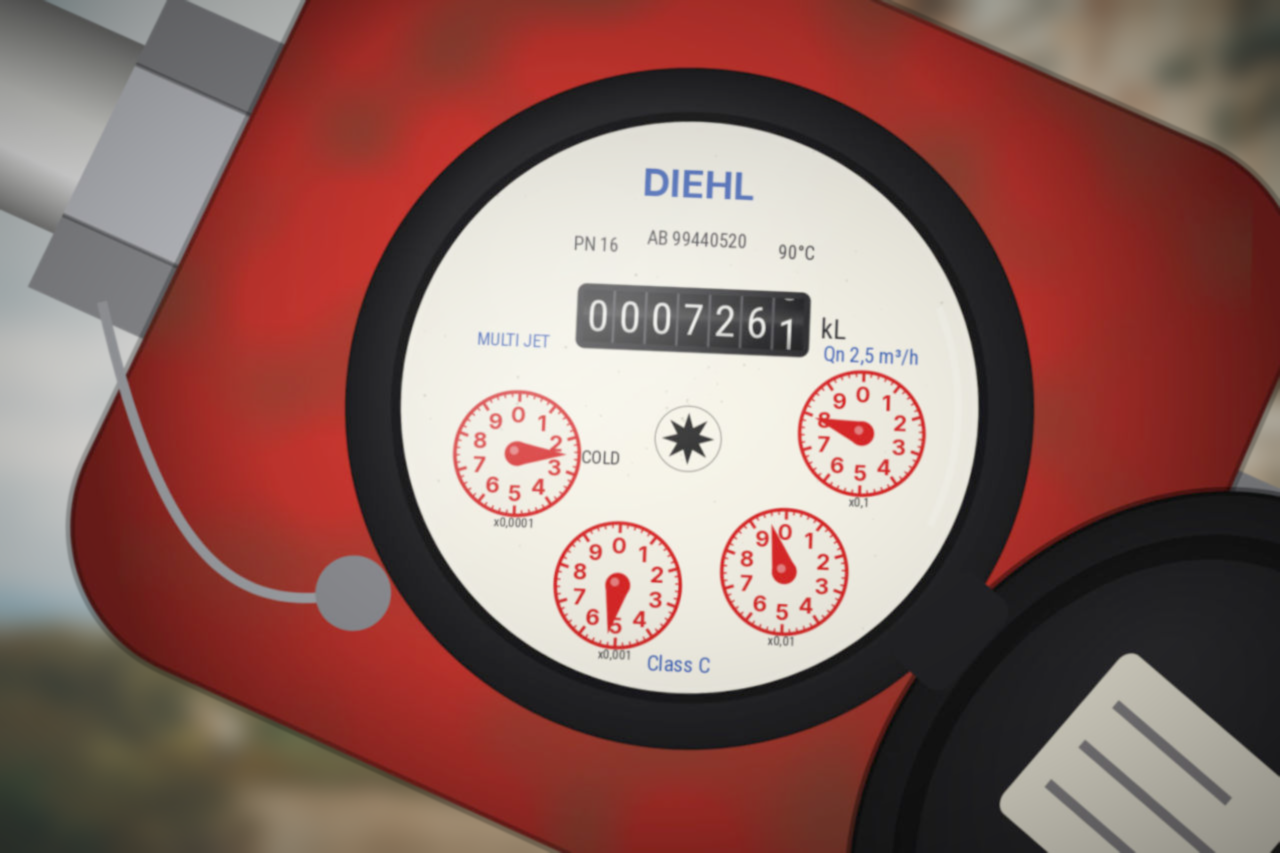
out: 7260.7952 kL
